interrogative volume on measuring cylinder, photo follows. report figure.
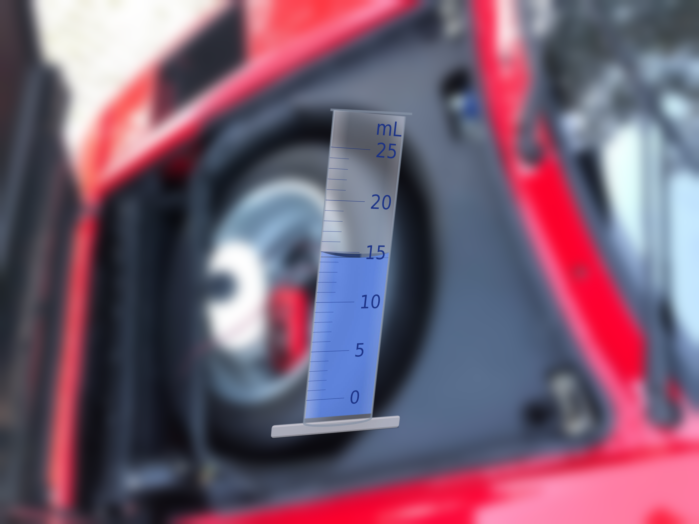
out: 14.5 mL
